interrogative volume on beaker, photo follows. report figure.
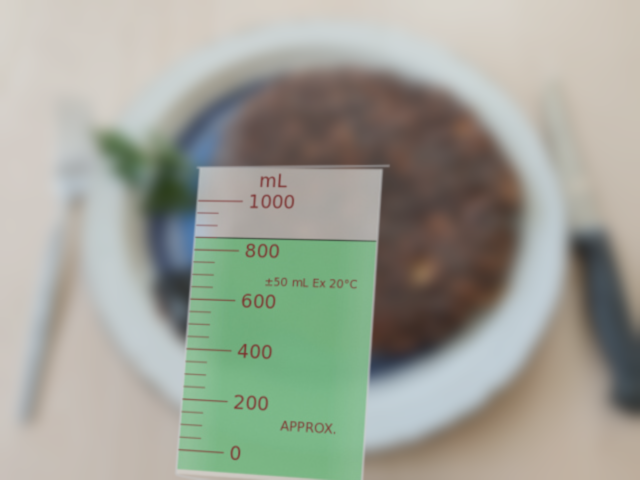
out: 850 mL
